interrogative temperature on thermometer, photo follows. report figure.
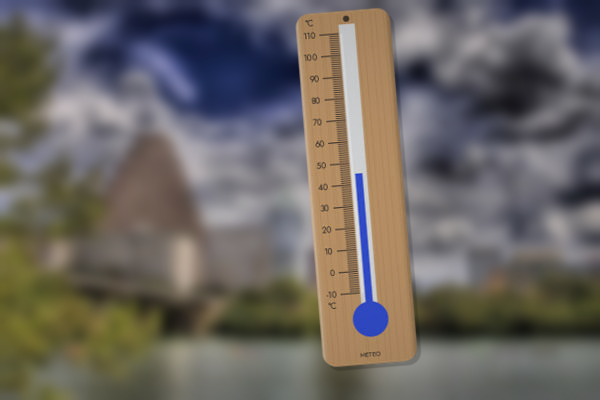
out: 45 °C
